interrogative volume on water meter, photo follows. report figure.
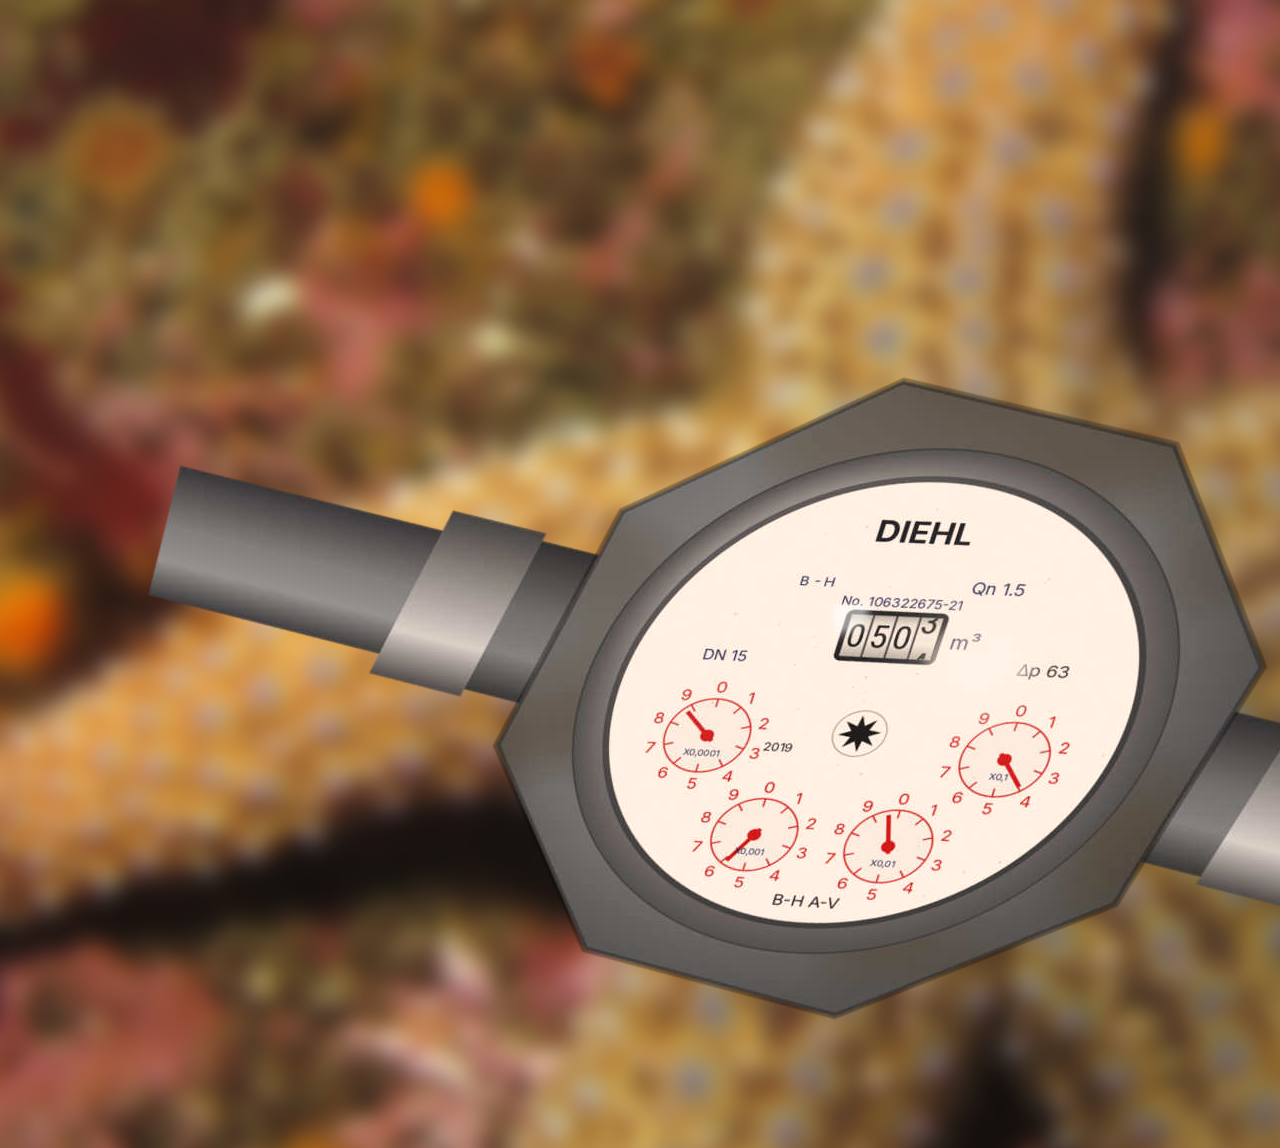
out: 503.3958 m³
